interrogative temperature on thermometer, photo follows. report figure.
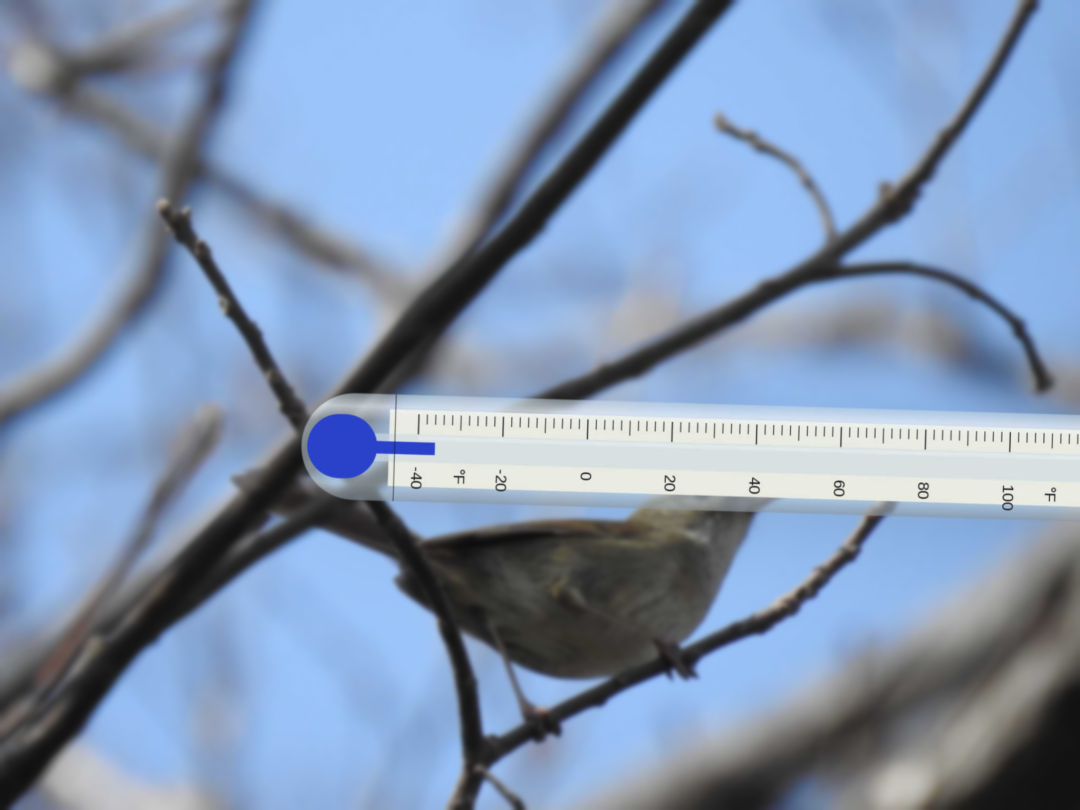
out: -36 °F
